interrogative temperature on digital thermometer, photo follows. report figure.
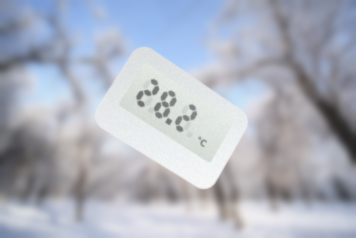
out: 28.2 °C
